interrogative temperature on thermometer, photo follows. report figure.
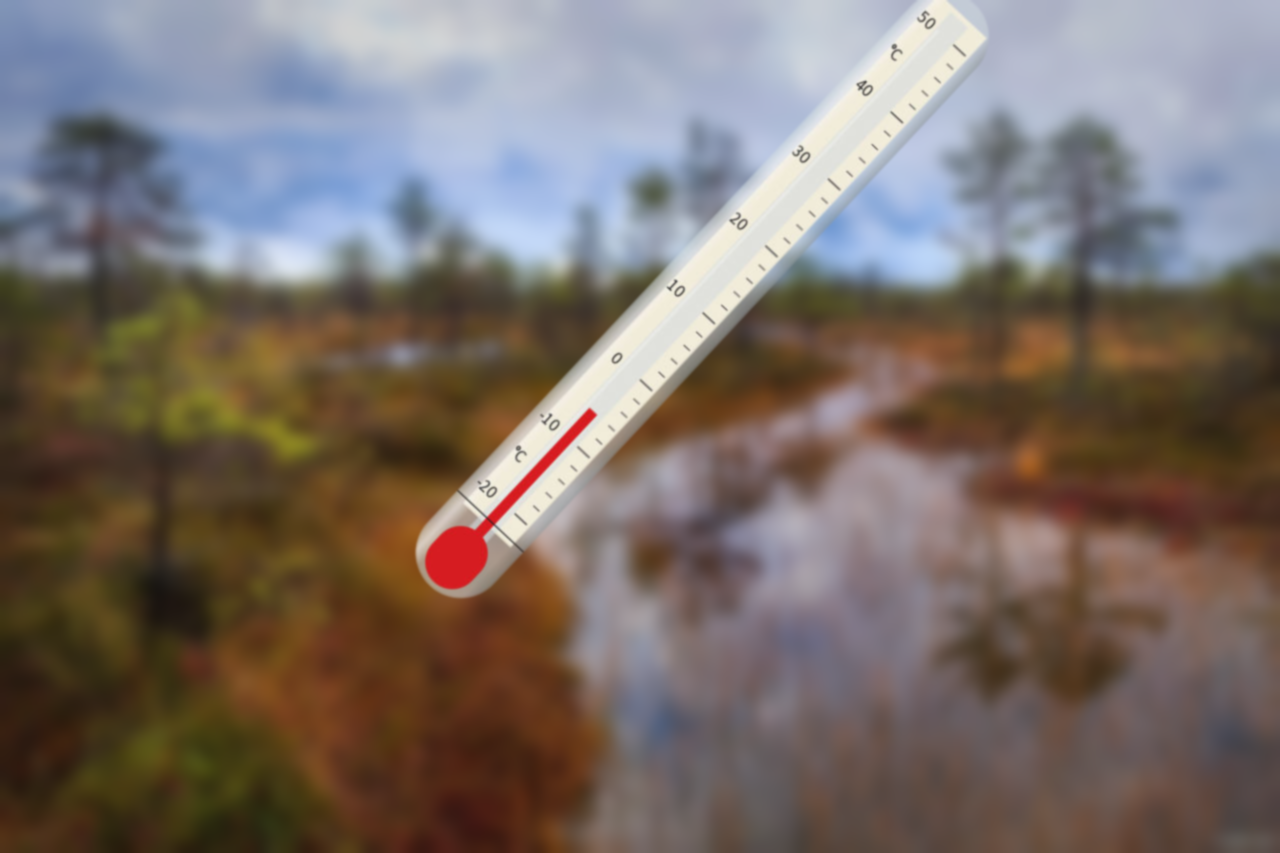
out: -6 °C
